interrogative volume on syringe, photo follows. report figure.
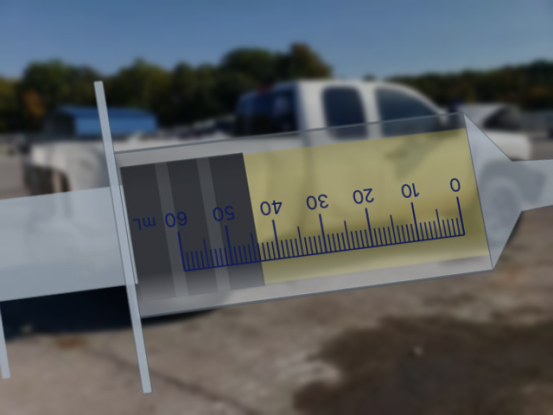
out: 44 mL
